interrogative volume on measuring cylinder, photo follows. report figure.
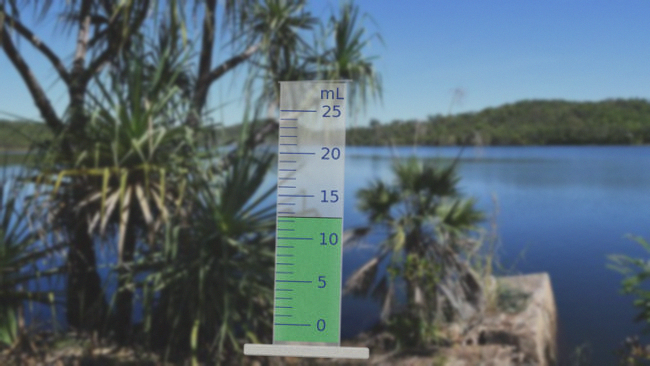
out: 12.5 mL
